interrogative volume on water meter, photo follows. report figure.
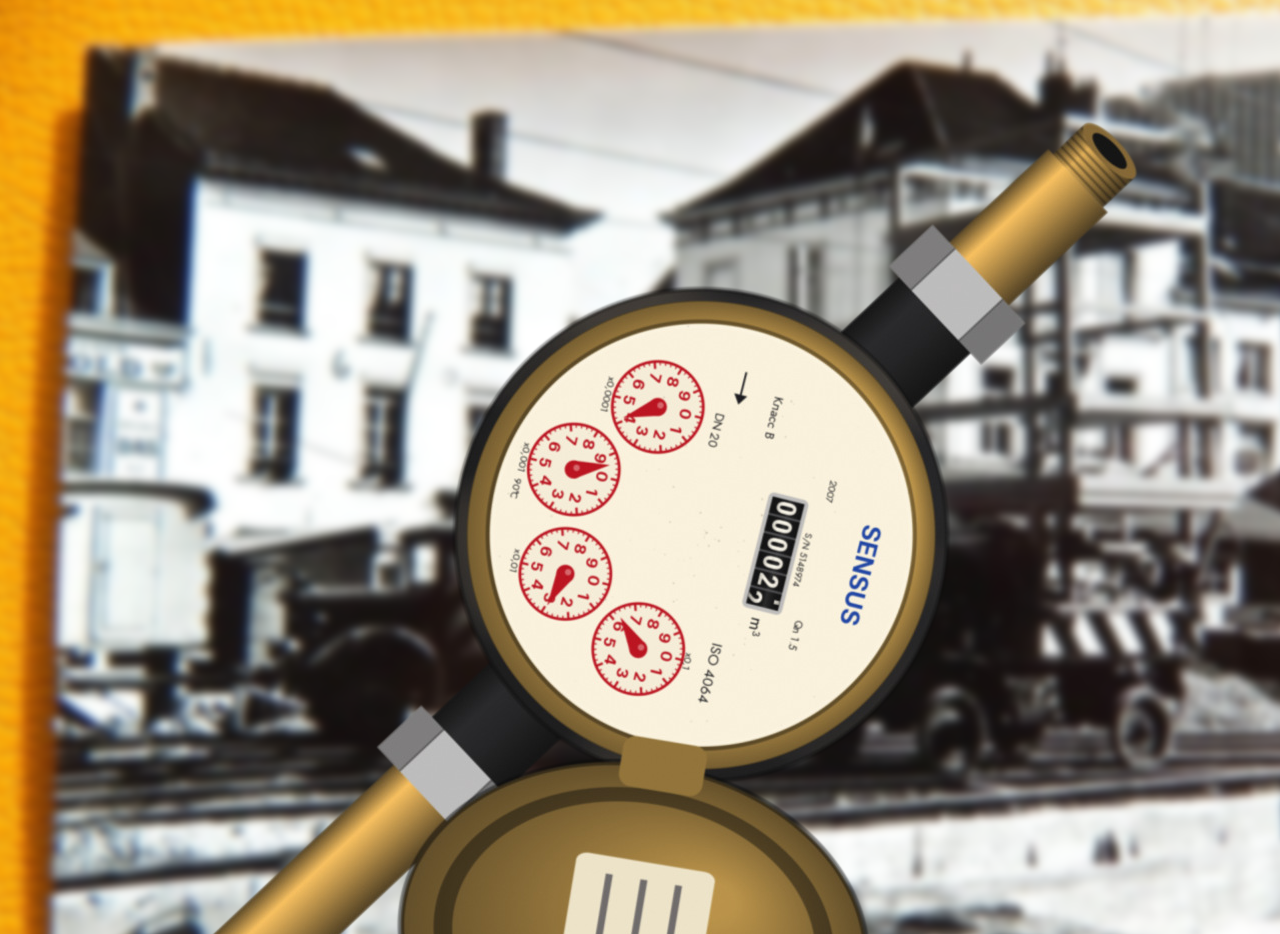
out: 21.6294 m³
